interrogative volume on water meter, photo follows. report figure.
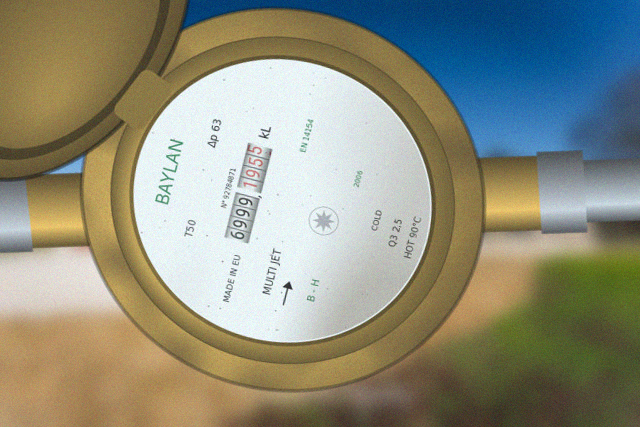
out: 6999.1955 kL
